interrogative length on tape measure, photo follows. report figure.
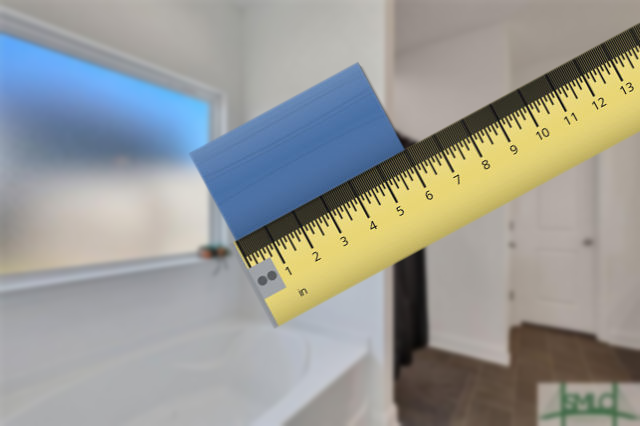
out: 6 in
